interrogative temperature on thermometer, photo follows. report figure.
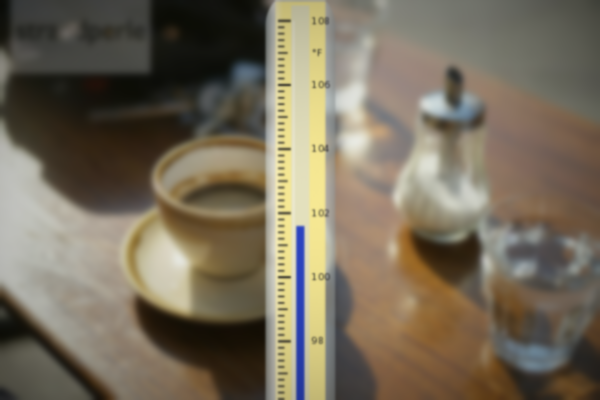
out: 101.6 °F
